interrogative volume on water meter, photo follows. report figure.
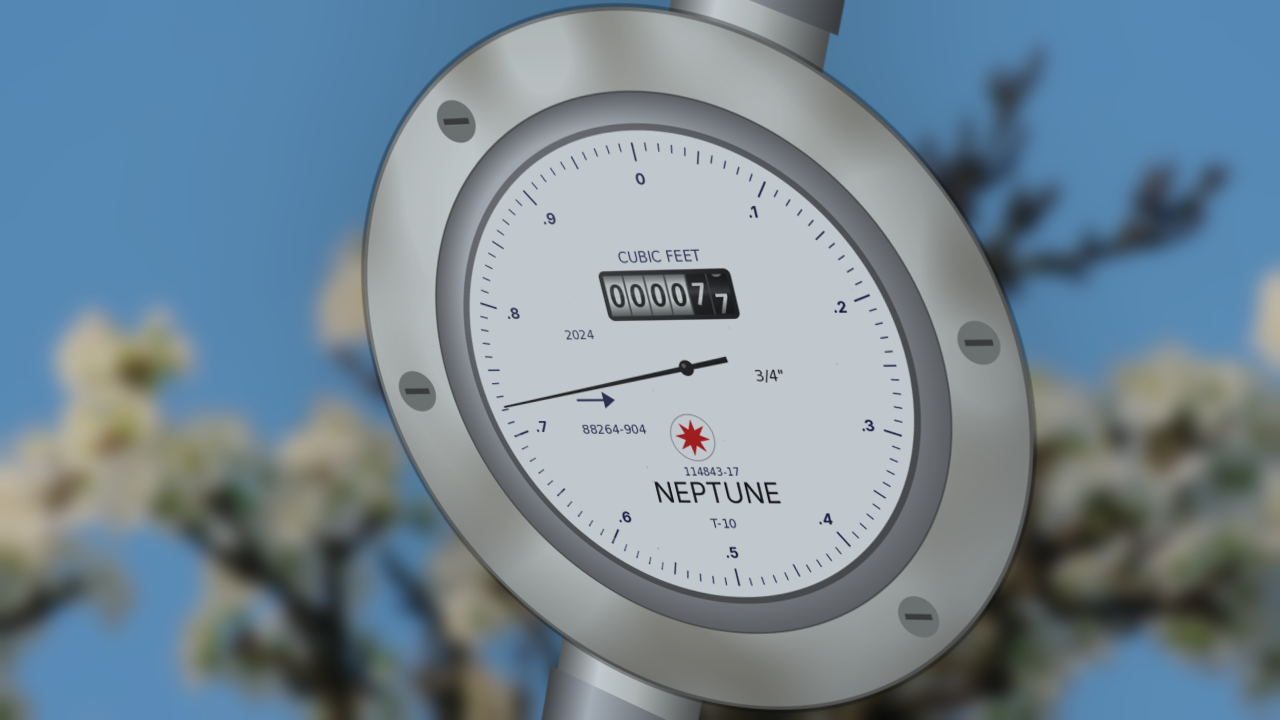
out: 76.72 ft³
